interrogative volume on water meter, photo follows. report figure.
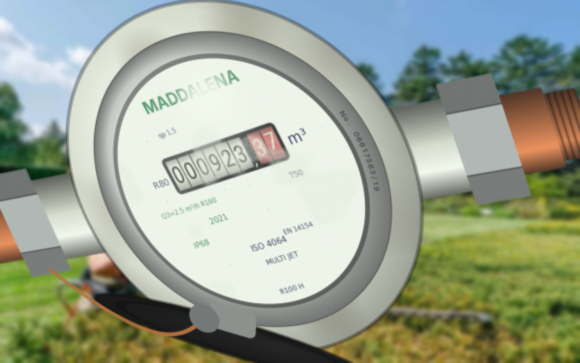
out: 923.37 m³
